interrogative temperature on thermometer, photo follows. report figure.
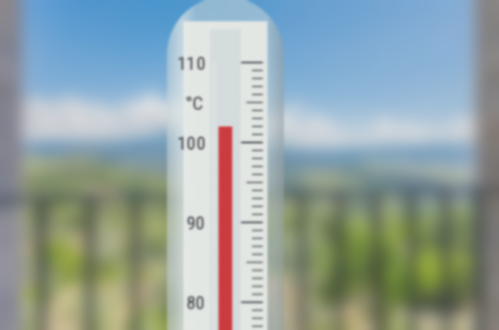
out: 102 °C
